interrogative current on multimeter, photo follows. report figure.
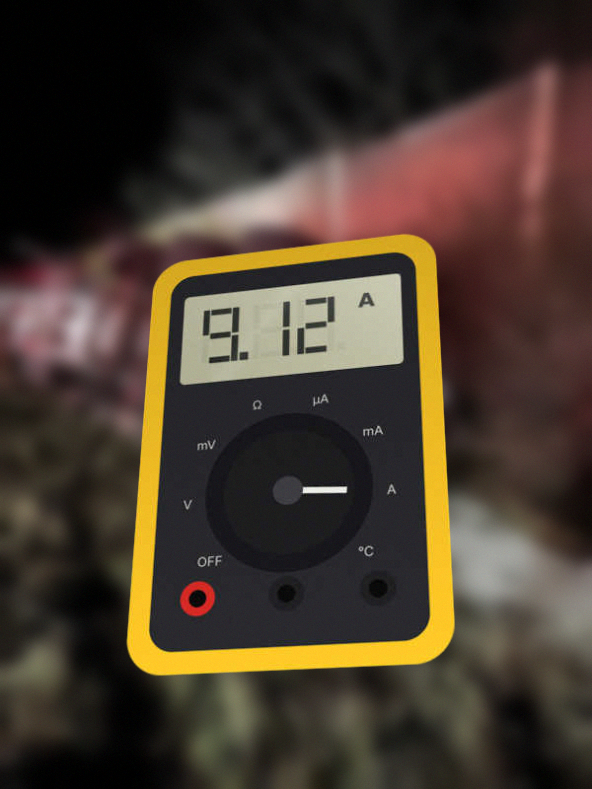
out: 9.12 A
